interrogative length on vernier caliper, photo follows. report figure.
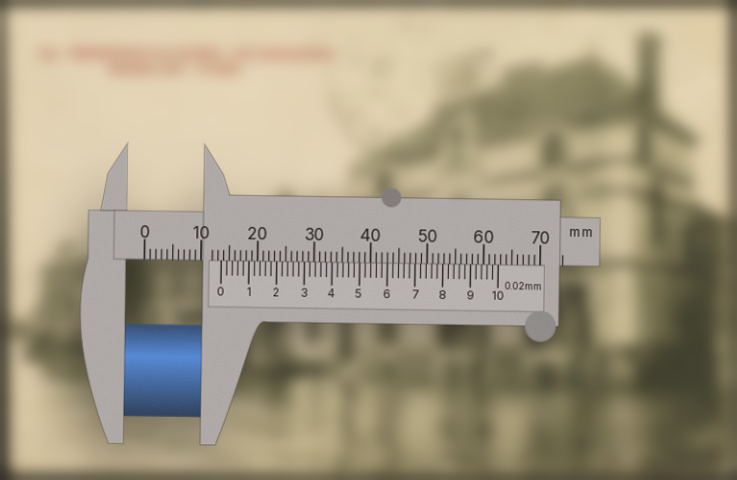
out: 13.6 mm
